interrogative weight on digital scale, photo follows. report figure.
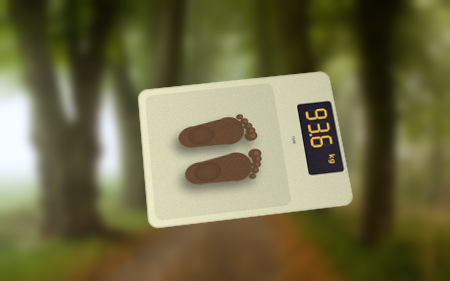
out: 93.6 kg
